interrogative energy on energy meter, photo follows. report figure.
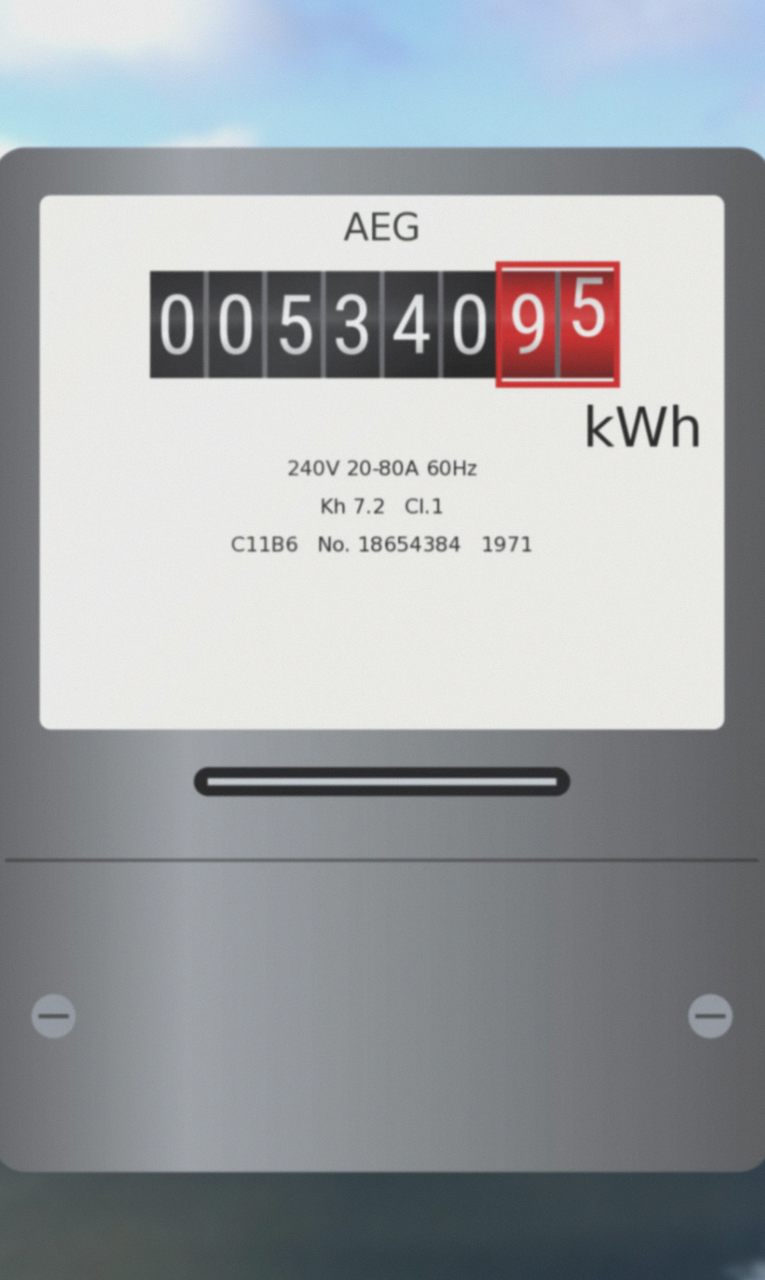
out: 5340.95 kWh
